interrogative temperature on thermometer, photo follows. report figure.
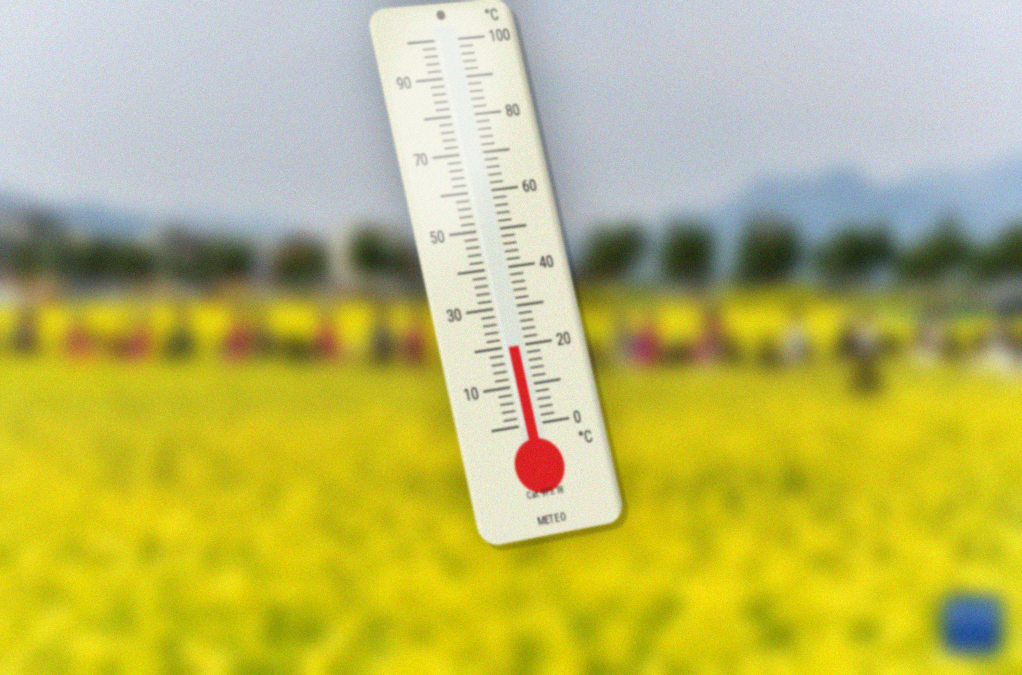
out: 20 °C
